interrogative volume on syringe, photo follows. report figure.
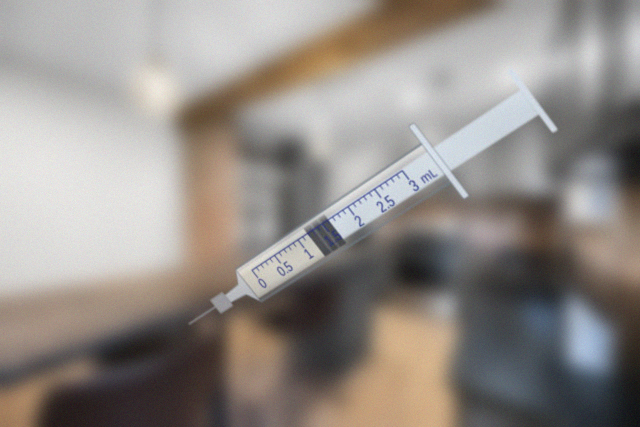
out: 1.2 mL
